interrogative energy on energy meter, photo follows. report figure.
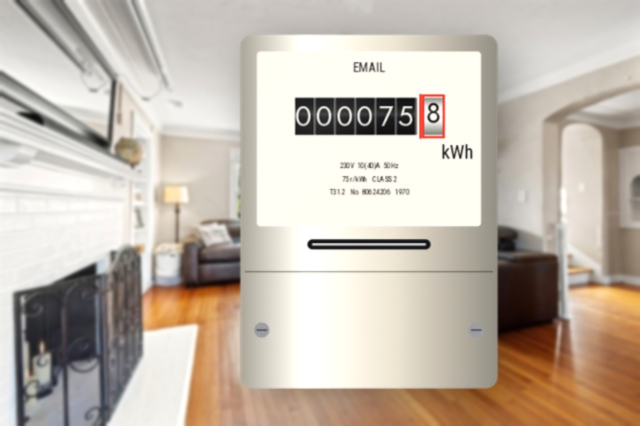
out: 75.8 kWh
